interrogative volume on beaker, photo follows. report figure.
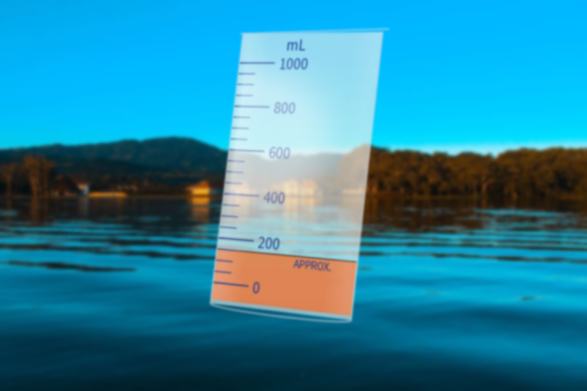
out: 150 mL
